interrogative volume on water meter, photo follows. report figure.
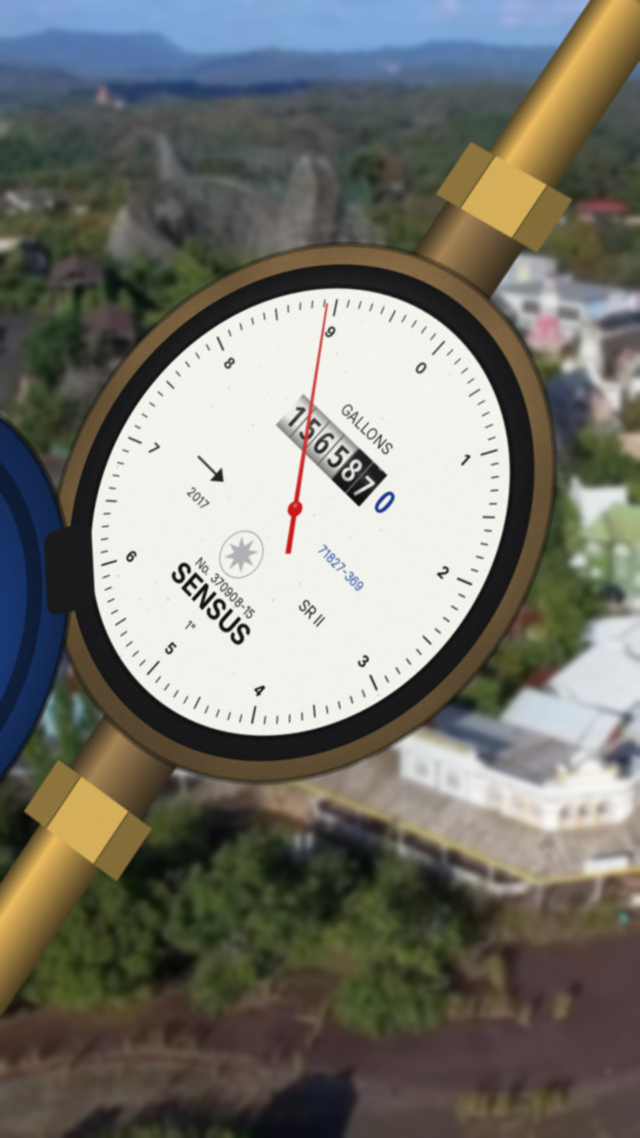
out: 1565868.9 gal
